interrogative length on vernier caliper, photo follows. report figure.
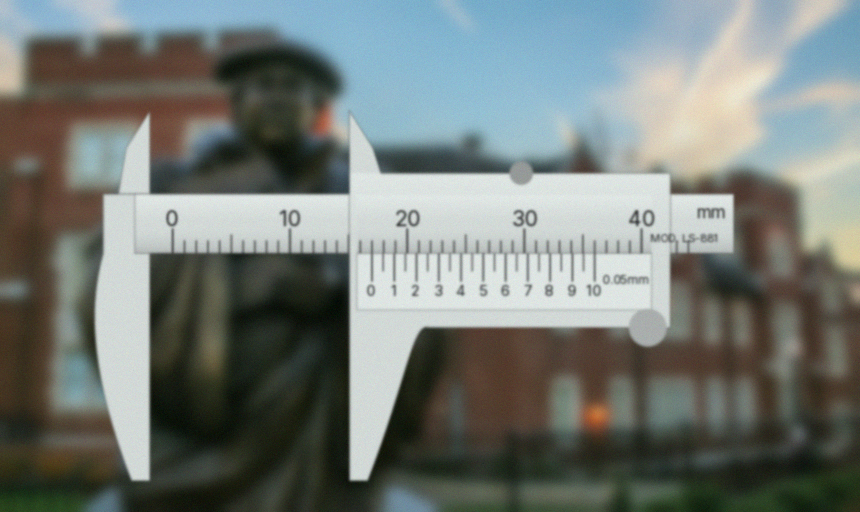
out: 17.0 mm
